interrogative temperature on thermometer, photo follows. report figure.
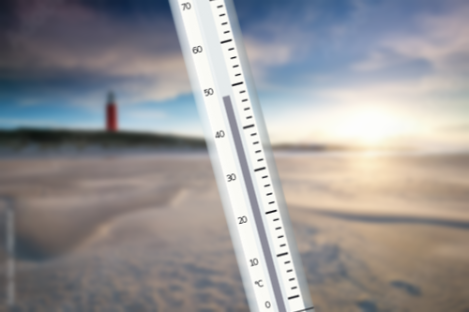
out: 48 °C
